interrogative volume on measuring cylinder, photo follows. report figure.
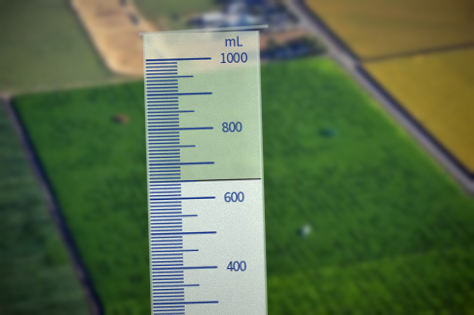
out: 650 mL
